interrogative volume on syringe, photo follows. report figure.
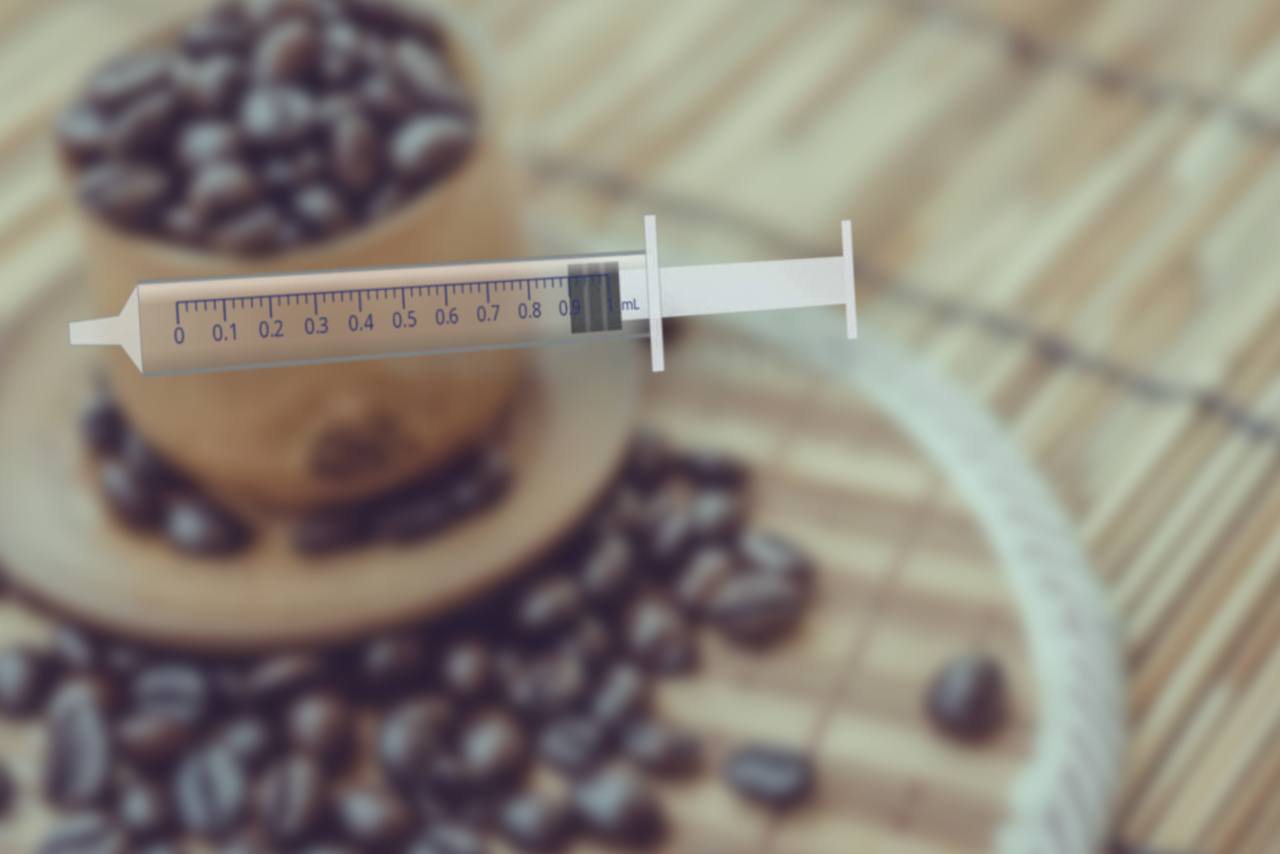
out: 0.9 mL
